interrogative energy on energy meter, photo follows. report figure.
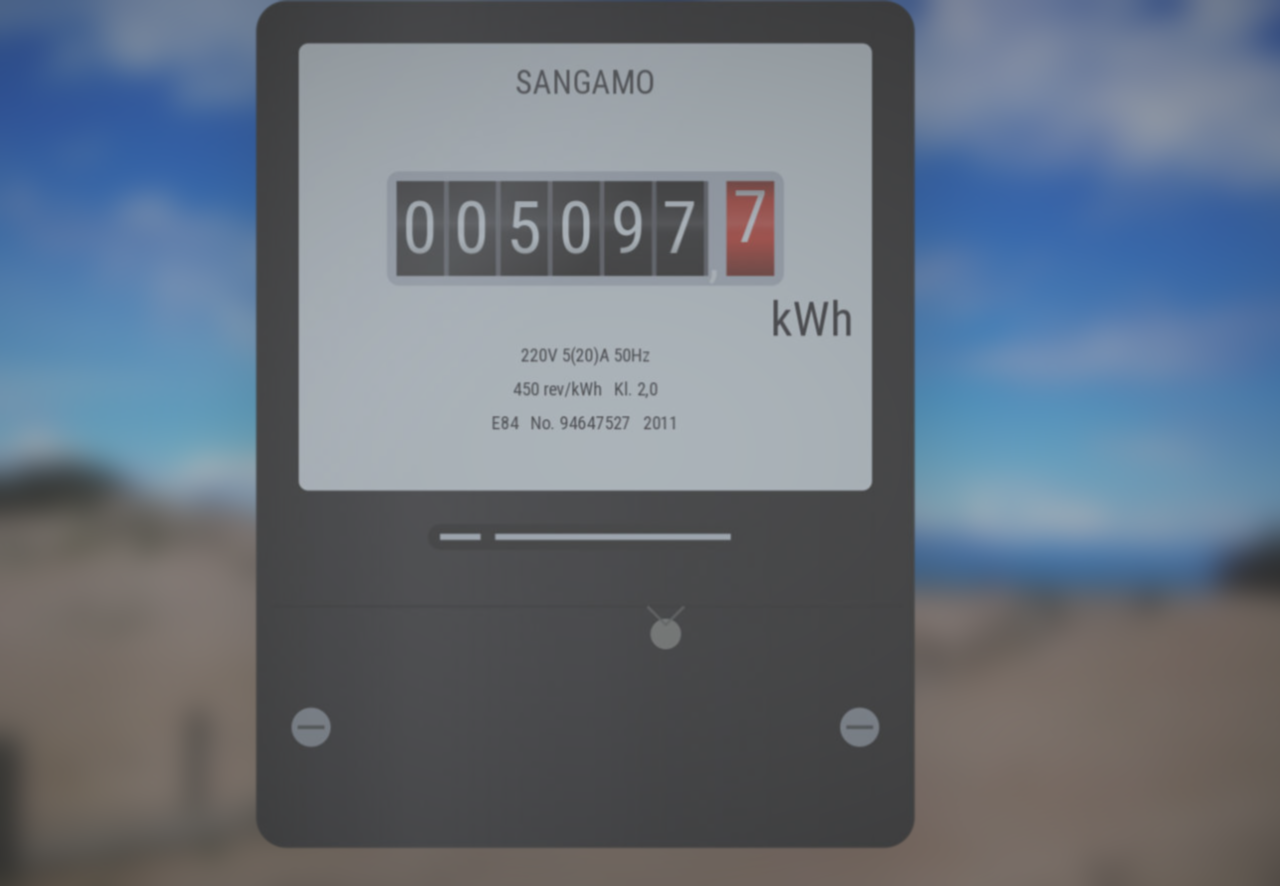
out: 5097.7 kWh
